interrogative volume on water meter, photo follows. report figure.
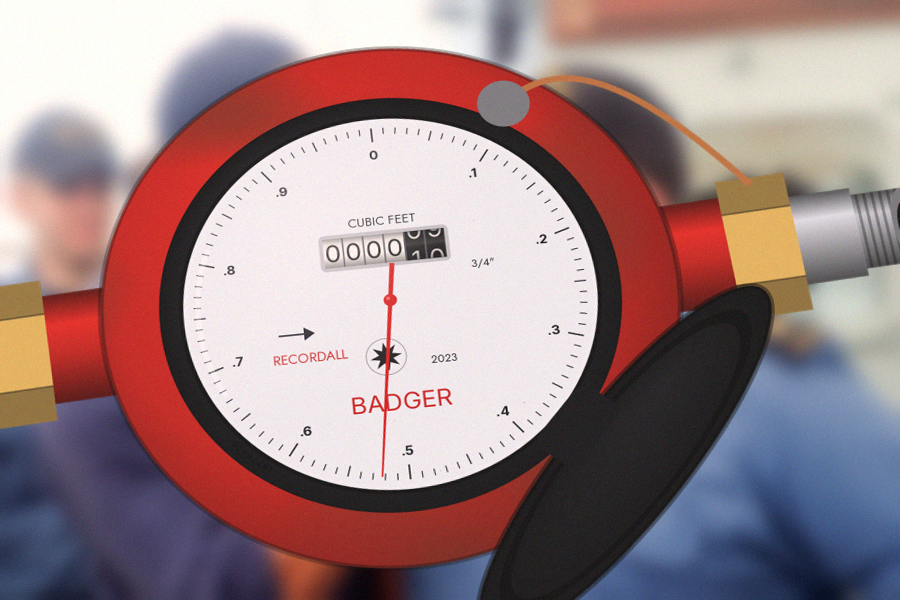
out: 9.52 ft³
